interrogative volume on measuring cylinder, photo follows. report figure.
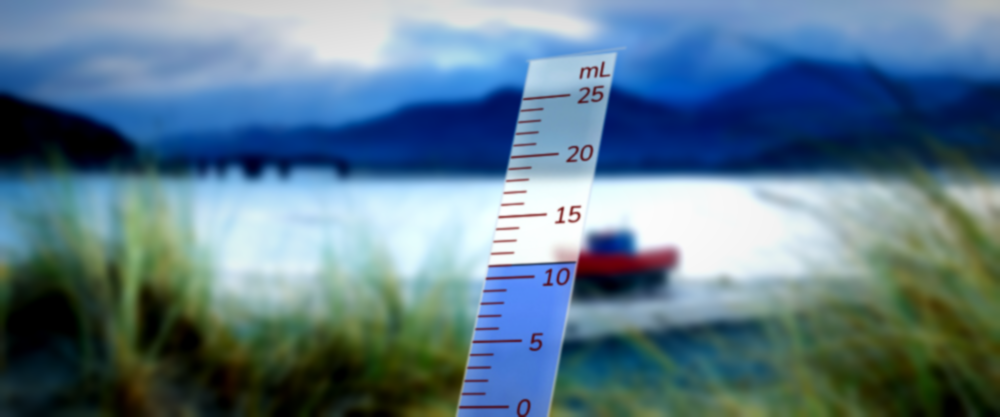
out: 11 mL
